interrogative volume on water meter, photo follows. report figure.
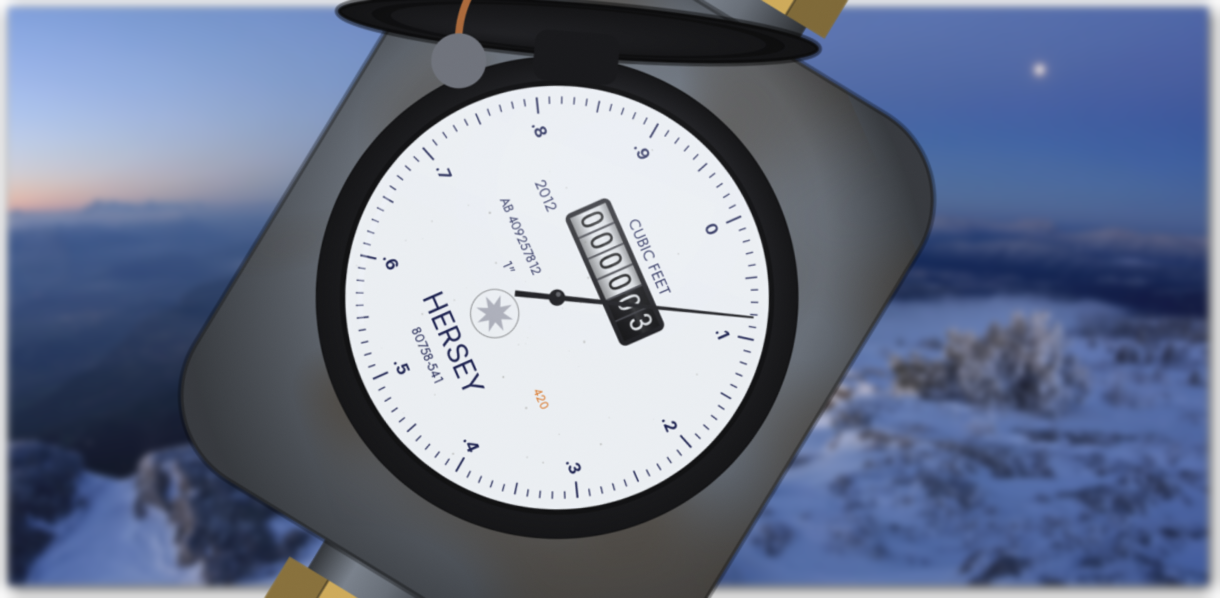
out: 3.08 ft³
